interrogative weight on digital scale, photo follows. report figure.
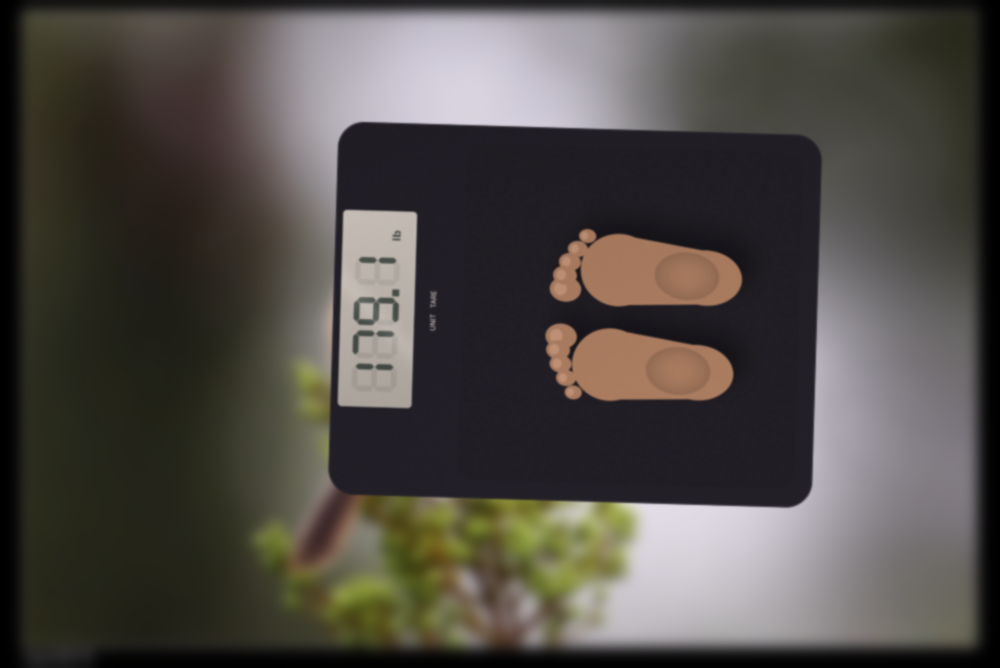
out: 179.1 lb
